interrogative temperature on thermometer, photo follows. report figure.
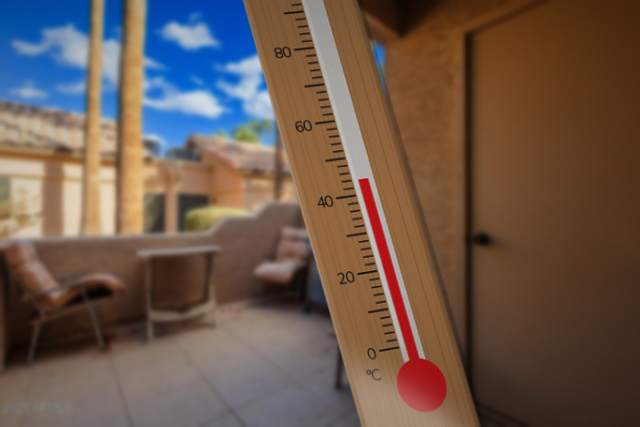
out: 44 °C
